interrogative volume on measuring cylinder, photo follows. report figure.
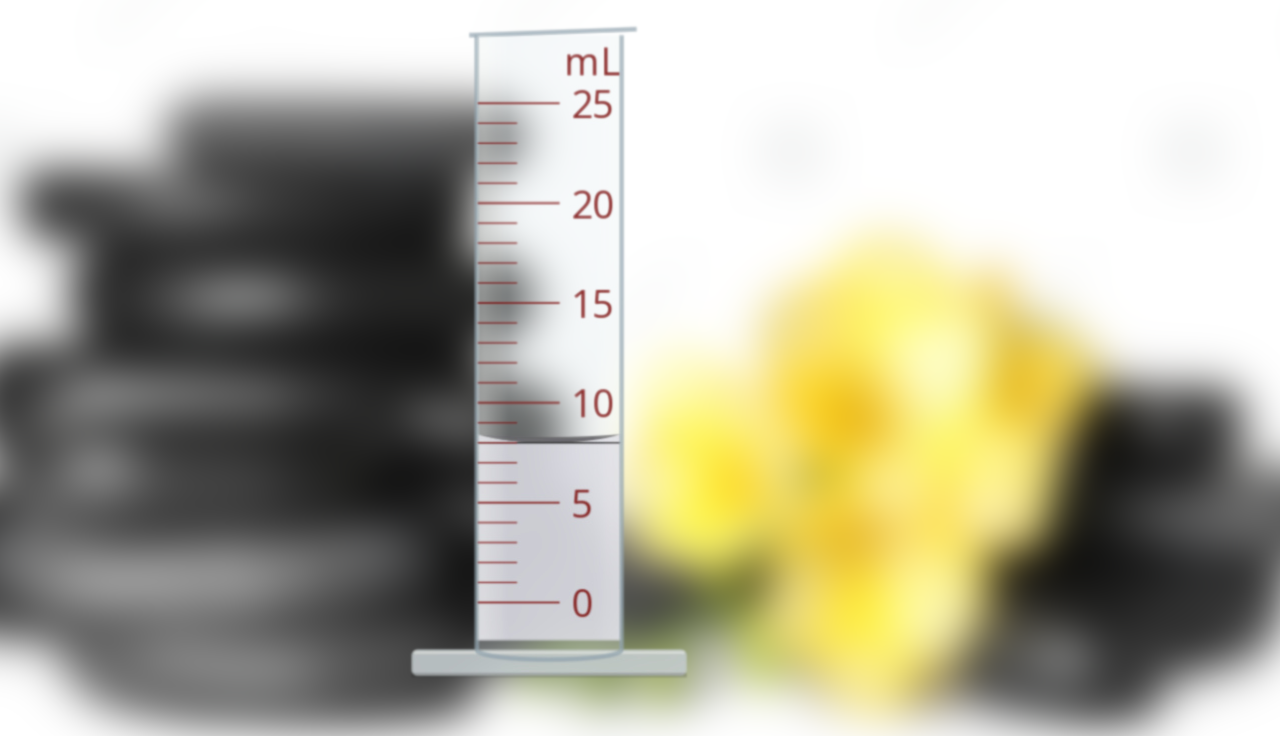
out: 8 mL
